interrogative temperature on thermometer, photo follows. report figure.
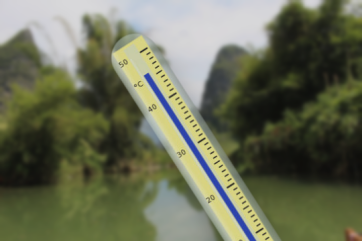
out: 46 °C
